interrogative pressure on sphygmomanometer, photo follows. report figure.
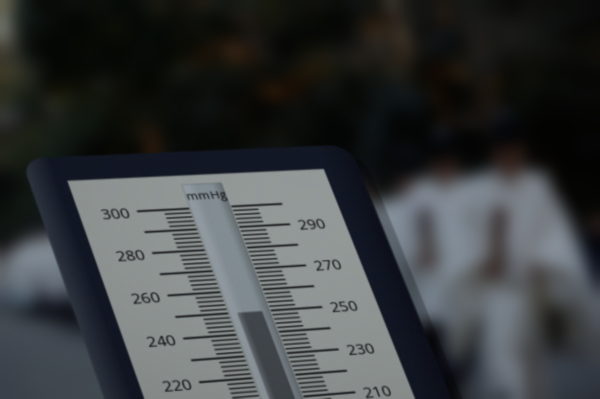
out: 250 mmHg
